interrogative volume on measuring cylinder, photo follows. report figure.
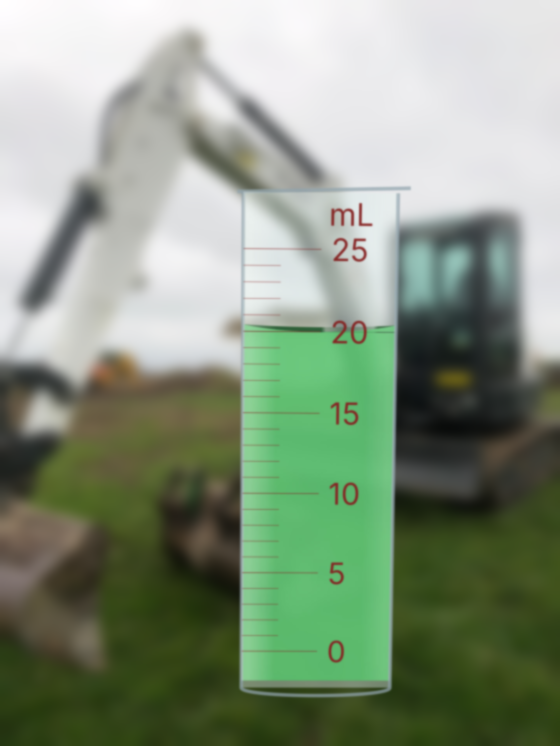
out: 20 mL
